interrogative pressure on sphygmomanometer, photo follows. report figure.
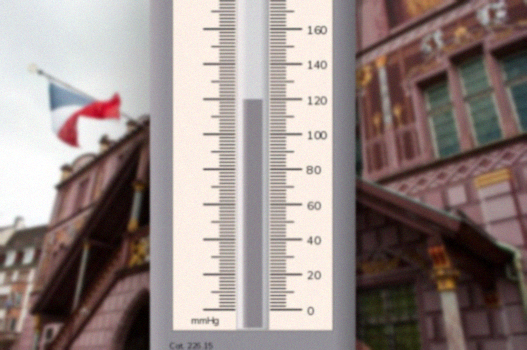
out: 120 mmHg
